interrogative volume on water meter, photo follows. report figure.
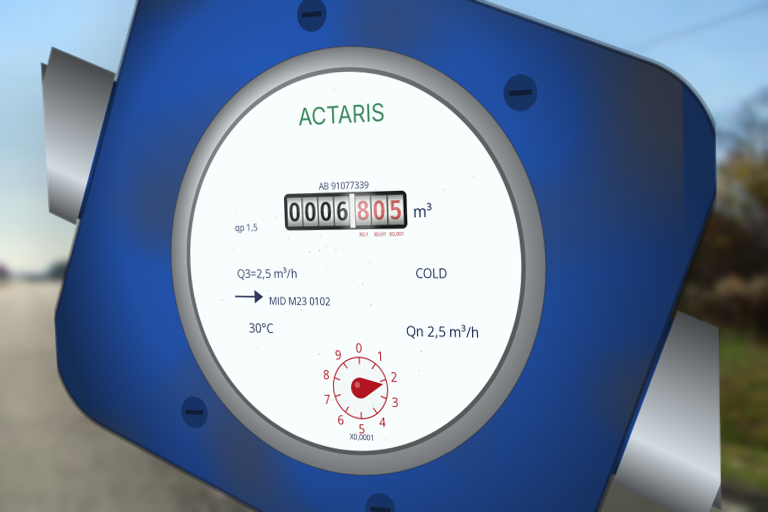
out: 6.8052 m³
